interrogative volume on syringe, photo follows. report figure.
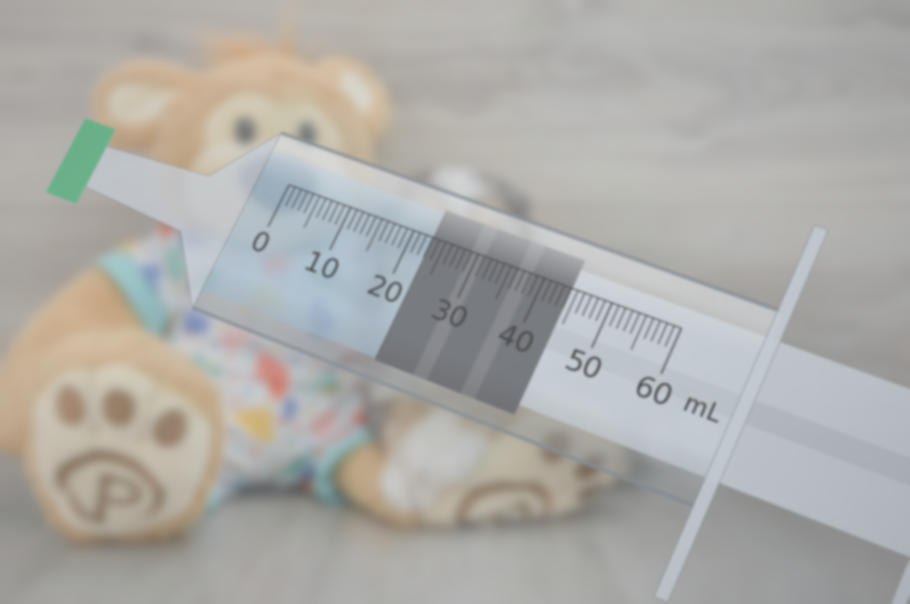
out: 23 mL
